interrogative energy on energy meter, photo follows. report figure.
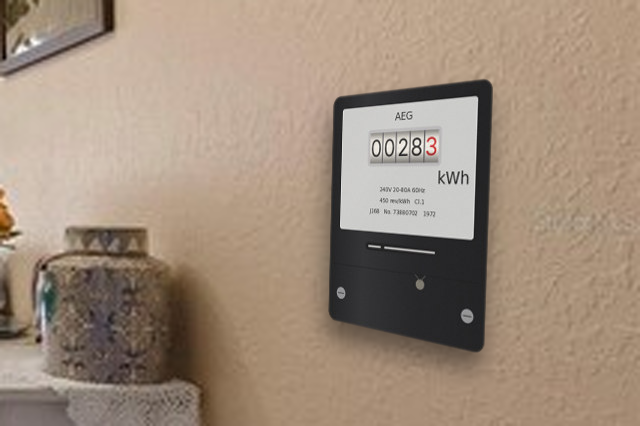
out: 28.3 kWh
